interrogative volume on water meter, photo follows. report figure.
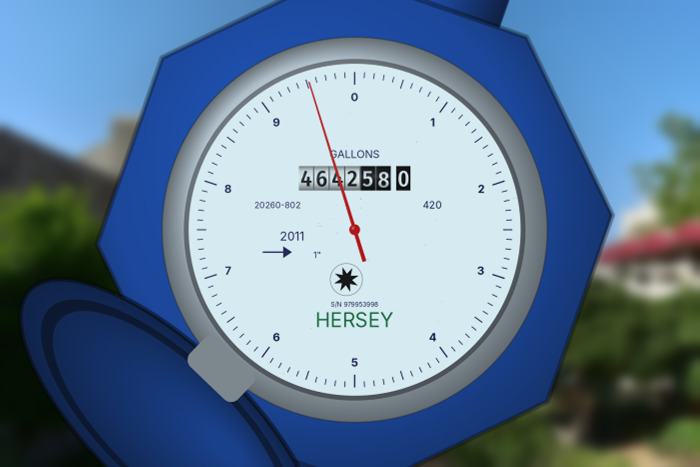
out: 4642579.5 gal
